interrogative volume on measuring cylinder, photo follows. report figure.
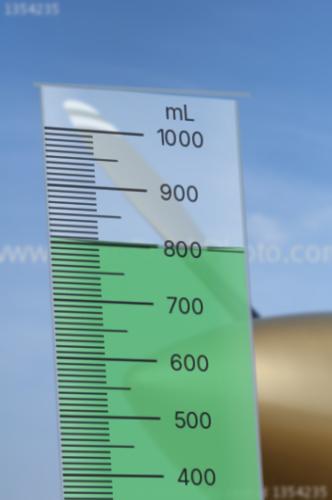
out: 800 mL
